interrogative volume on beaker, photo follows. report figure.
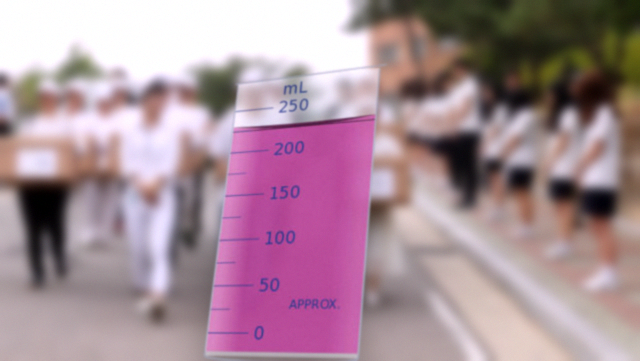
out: 225 mL
